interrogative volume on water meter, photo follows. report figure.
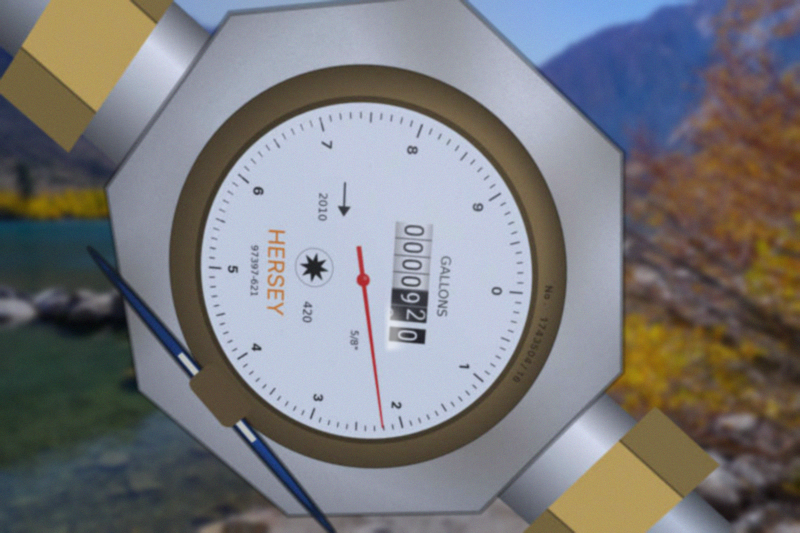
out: 922.2 gal
